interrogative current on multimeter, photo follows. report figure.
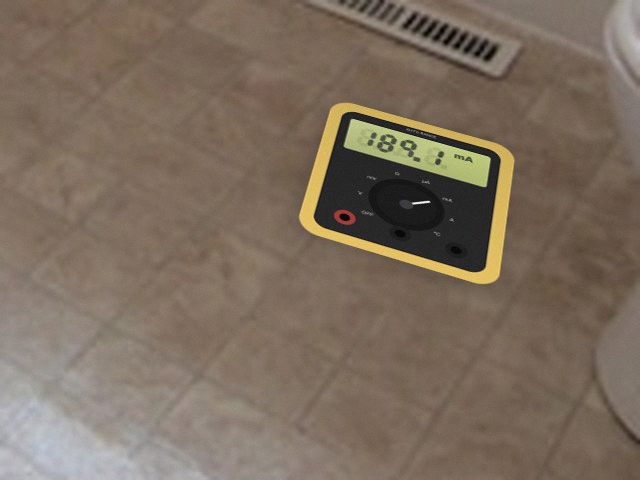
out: 189.1 mA
